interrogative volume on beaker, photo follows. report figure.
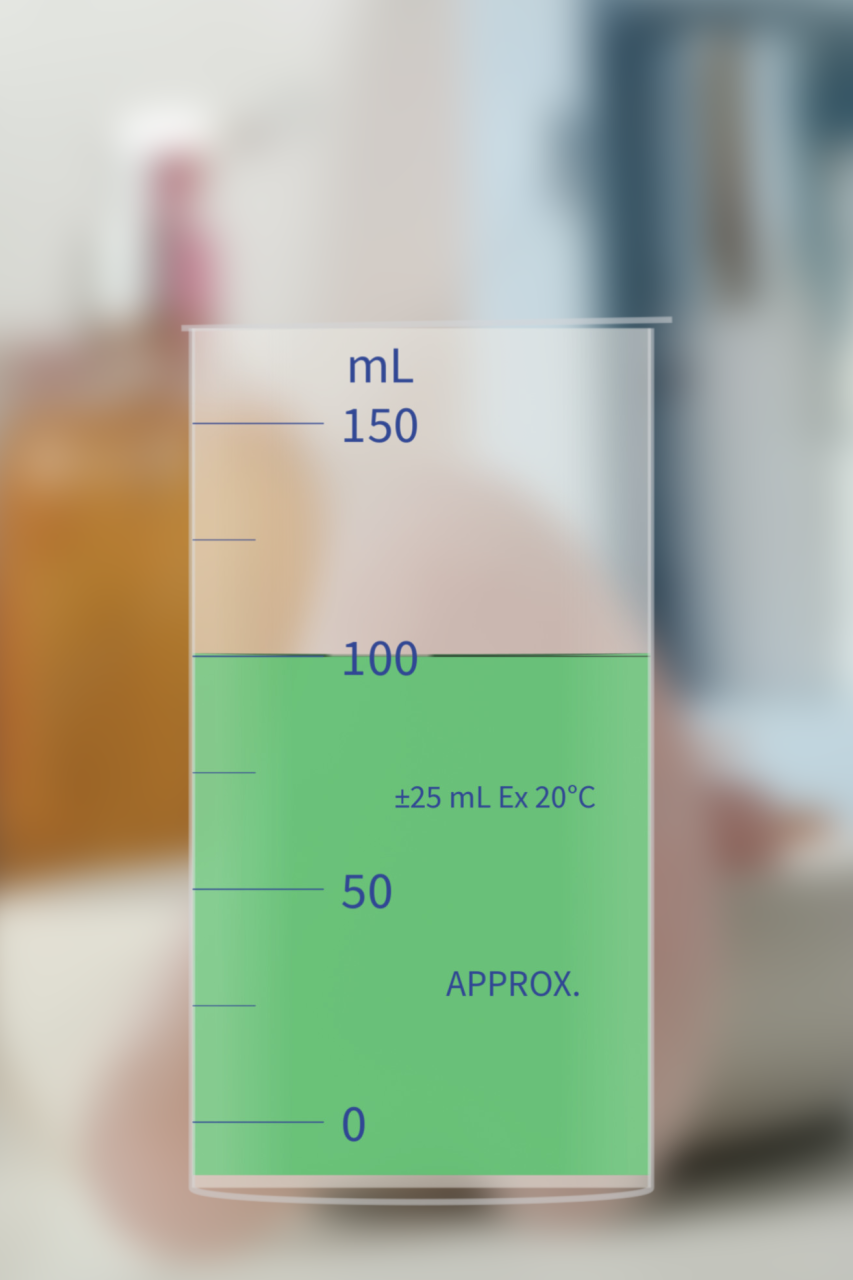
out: 100 mL
